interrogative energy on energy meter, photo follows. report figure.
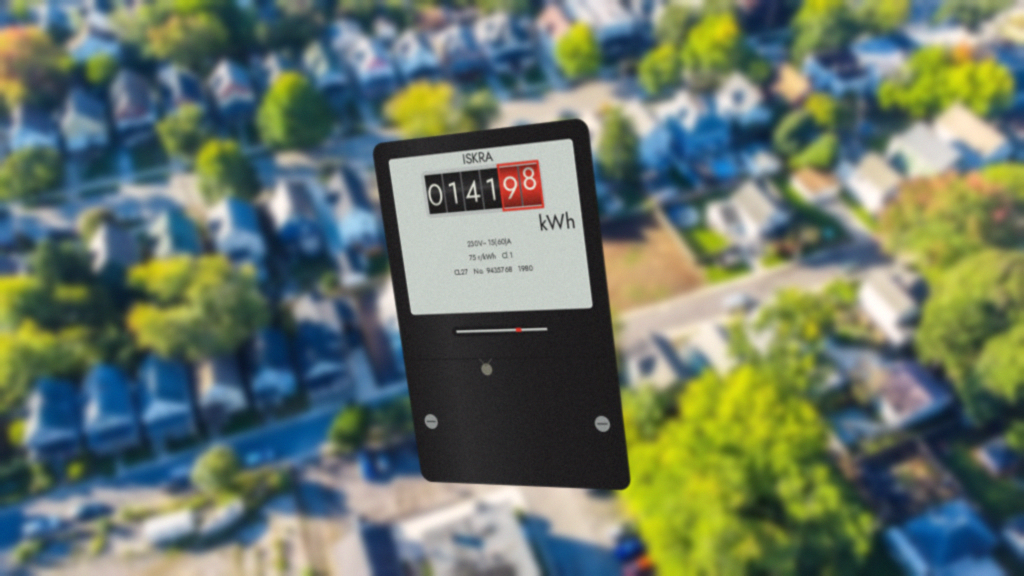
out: 141.98 kWh
